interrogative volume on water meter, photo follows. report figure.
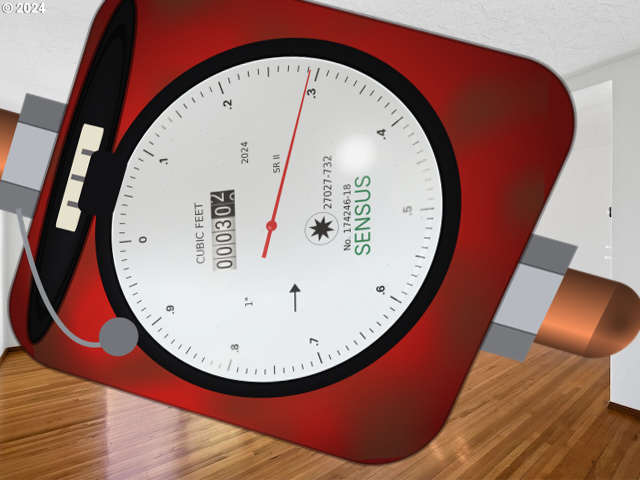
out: 302.29 ft³
